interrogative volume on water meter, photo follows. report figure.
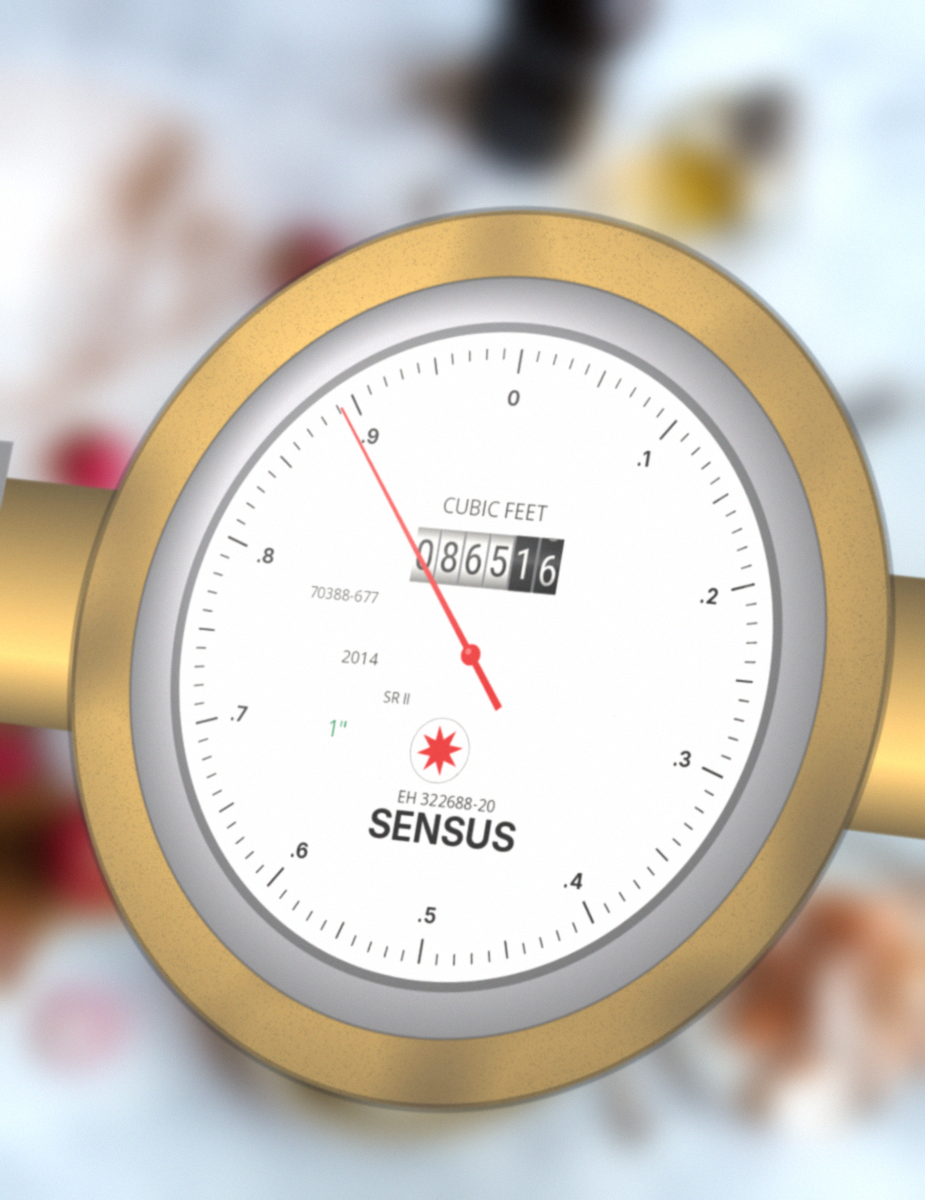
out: 86515.89 ft³
